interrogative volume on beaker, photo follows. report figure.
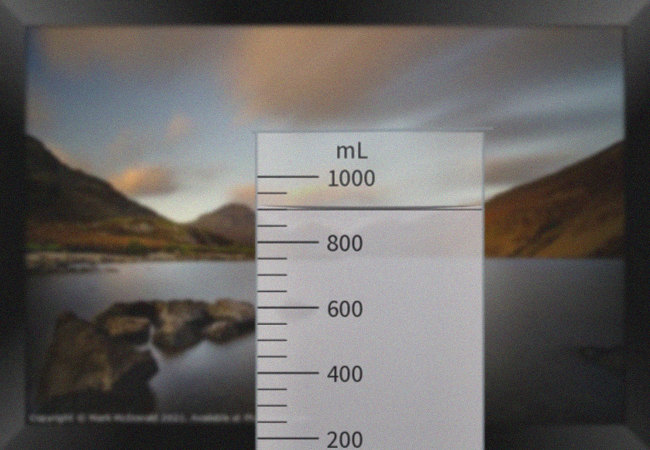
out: 900 mL
